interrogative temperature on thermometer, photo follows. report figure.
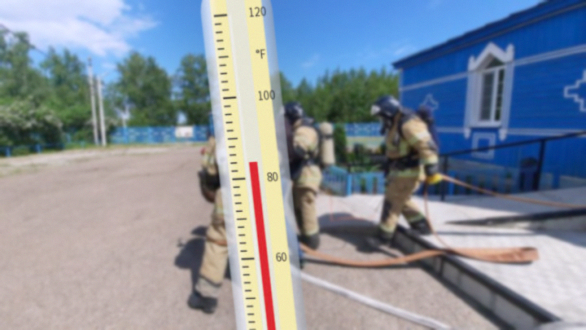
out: 84 °F
